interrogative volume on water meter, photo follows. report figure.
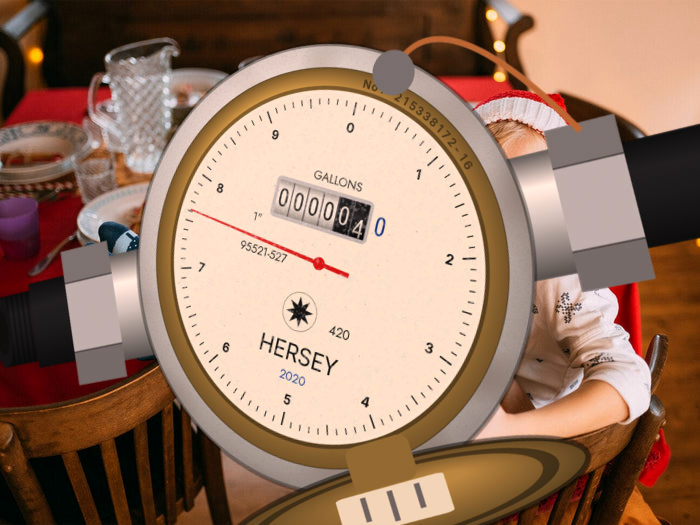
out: 37.6 gal
